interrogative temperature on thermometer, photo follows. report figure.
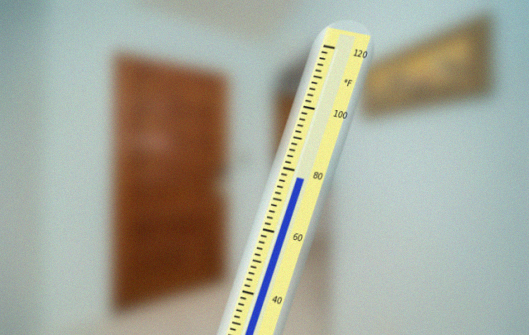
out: 78 °F
